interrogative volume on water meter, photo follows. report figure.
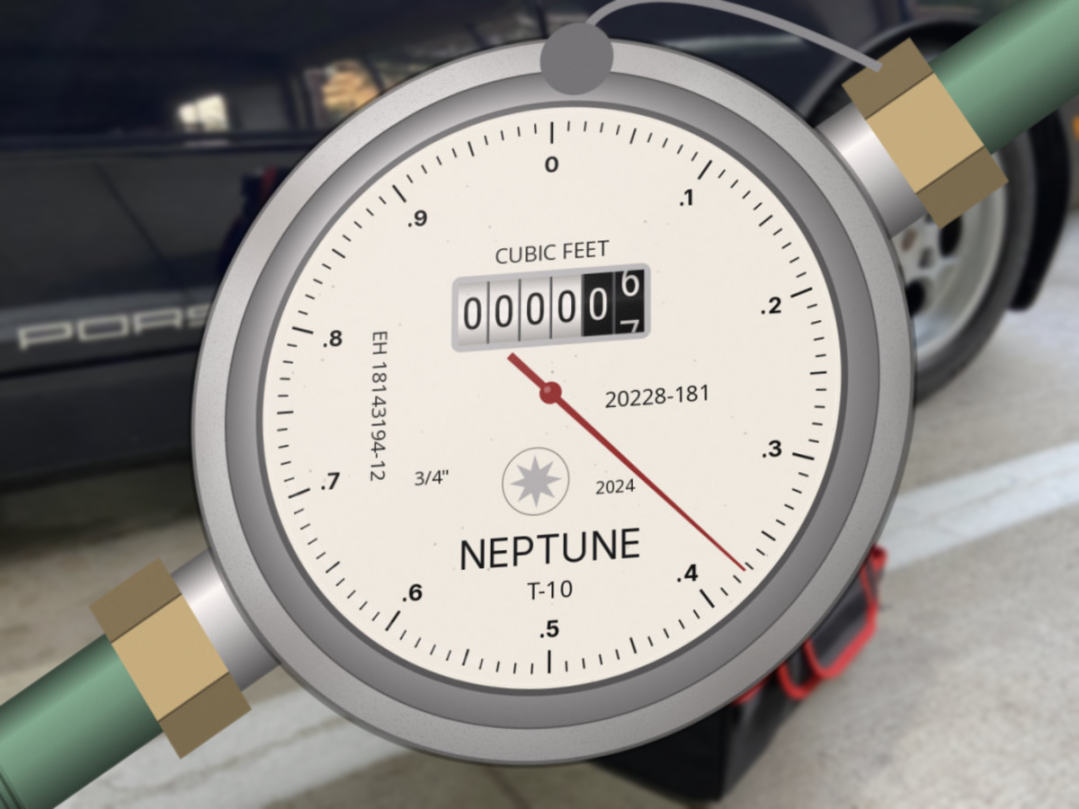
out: 6.37 ft³
